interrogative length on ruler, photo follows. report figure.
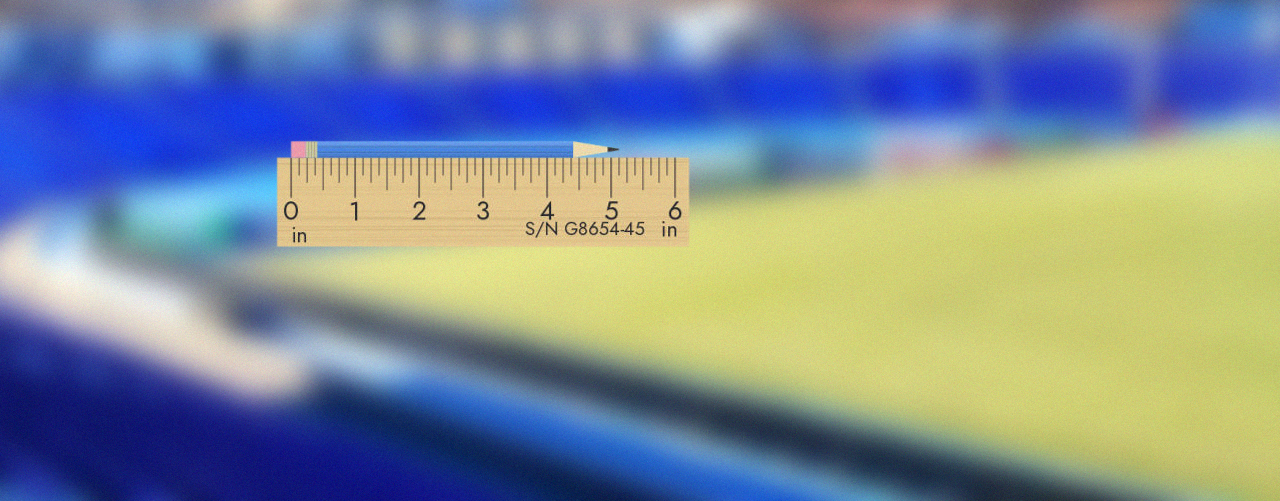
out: 5.125 in
